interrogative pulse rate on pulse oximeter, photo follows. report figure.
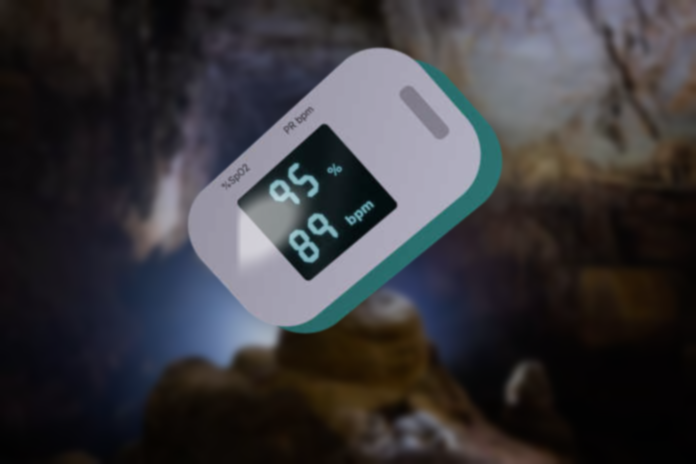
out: 89 bpm
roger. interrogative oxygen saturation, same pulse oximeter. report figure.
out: 95 %
